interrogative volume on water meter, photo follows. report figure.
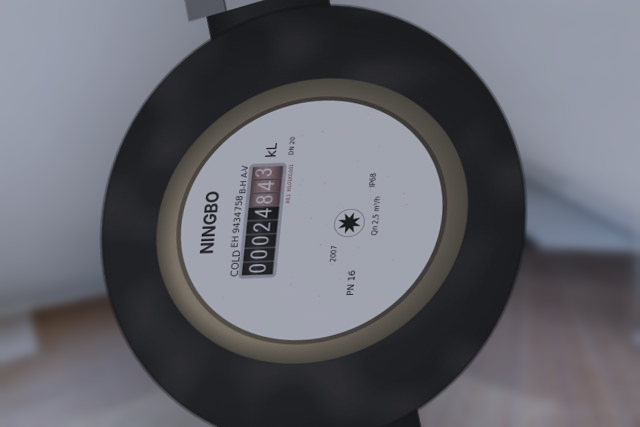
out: 24.843 kL
